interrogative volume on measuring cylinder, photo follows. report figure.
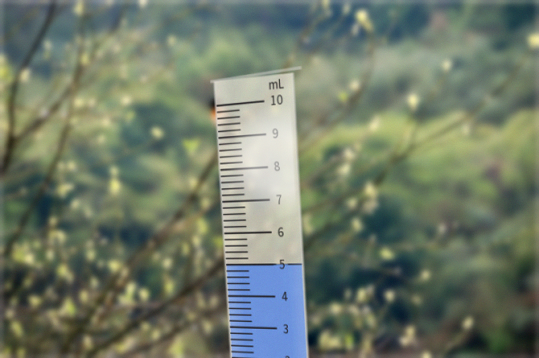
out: 5 mL
